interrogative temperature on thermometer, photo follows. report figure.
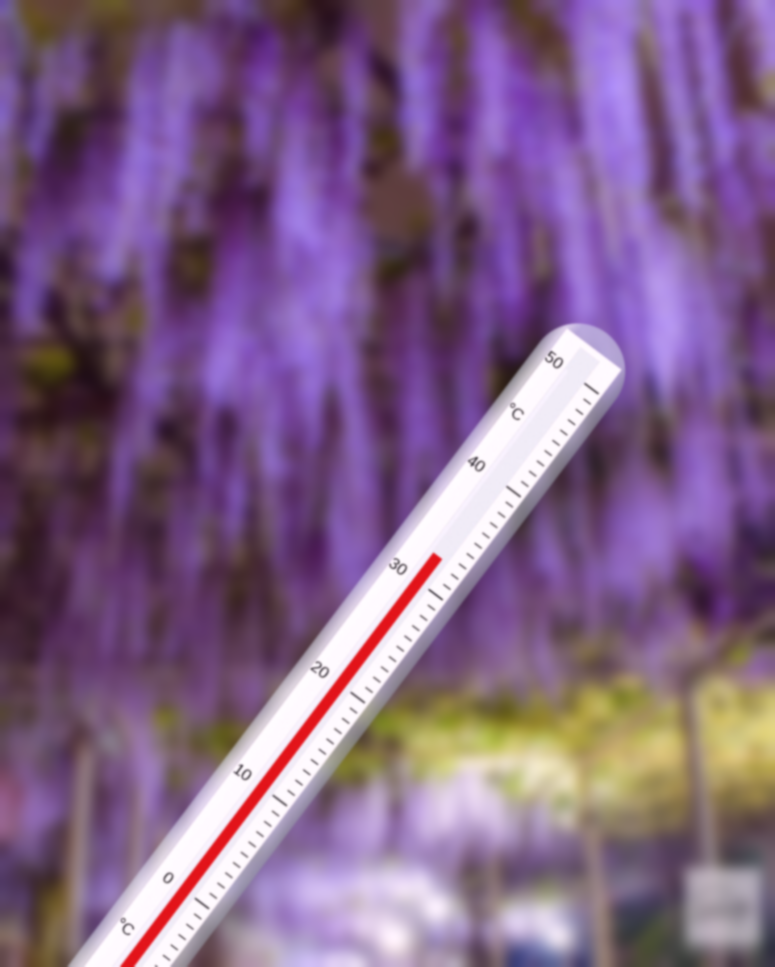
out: 32.5 °C
